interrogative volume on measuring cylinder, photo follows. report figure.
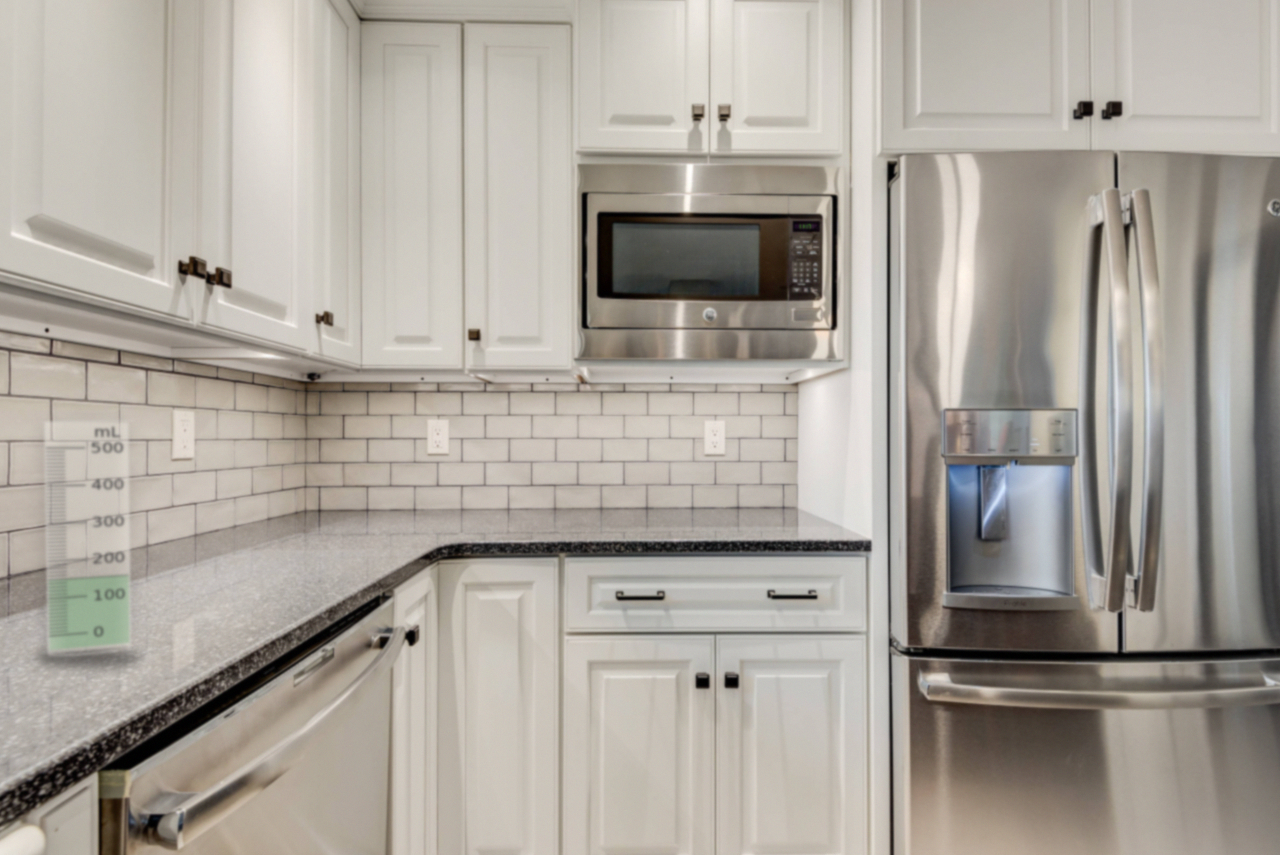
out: 150 mL
